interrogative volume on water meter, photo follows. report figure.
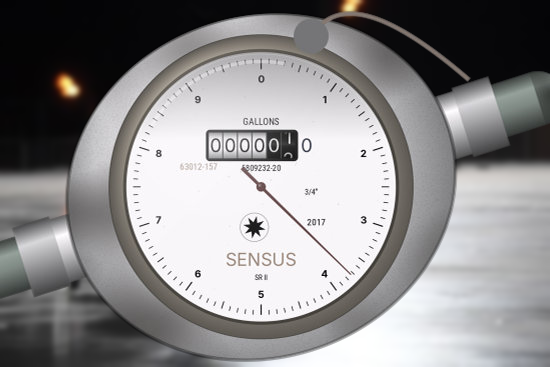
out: 13.7 gal
